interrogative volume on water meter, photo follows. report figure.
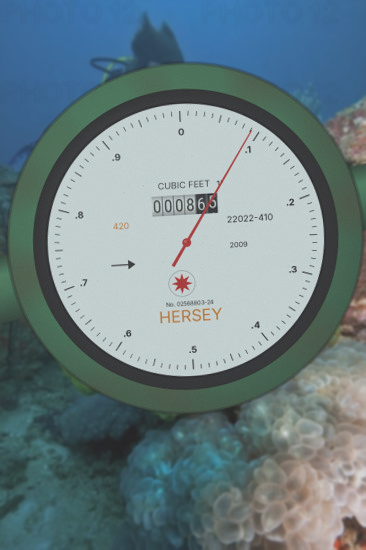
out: 865.09 ft³
